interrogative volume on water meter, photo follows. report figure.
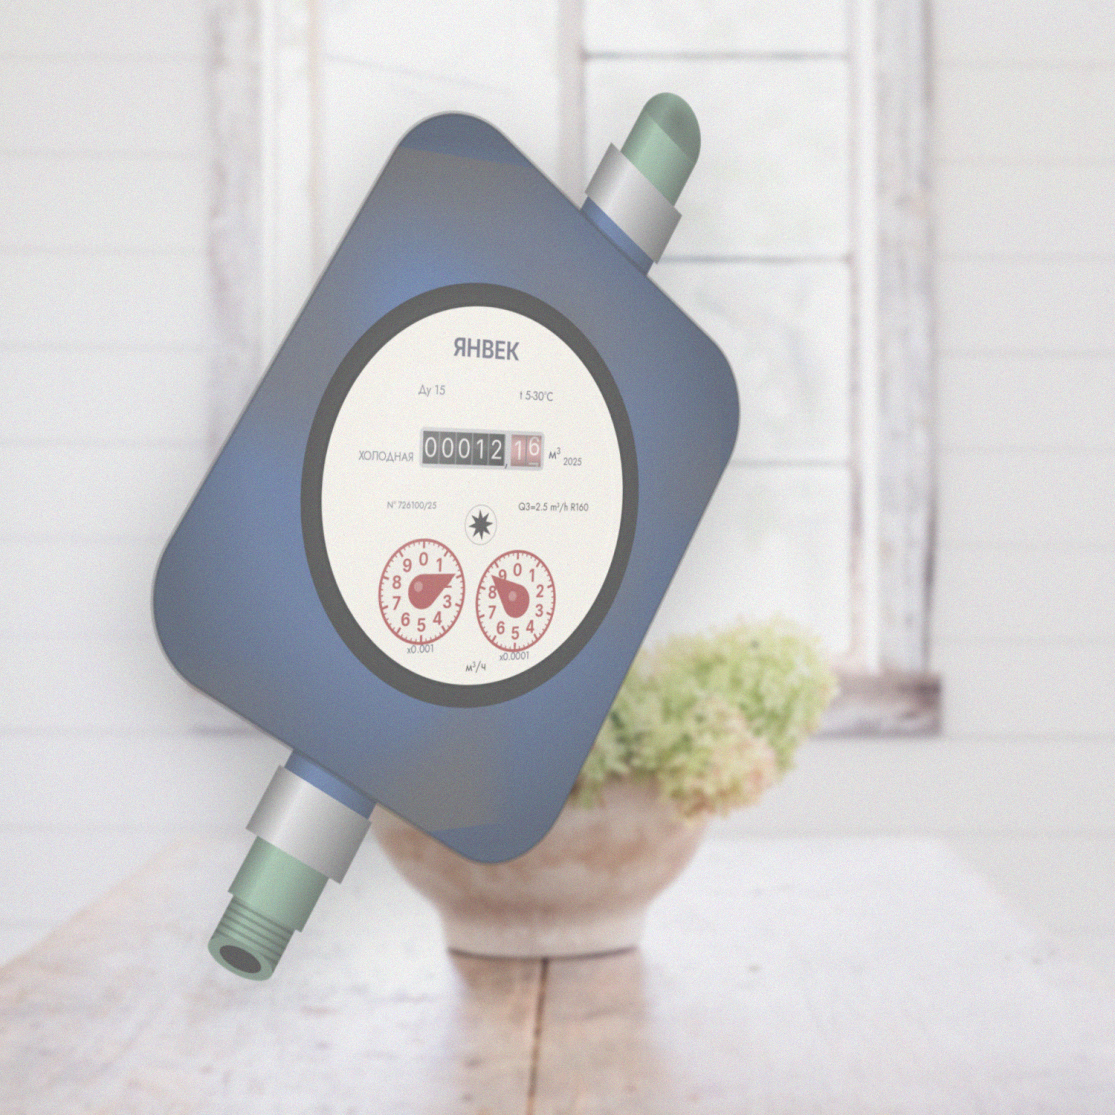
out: 12.1618 m³
